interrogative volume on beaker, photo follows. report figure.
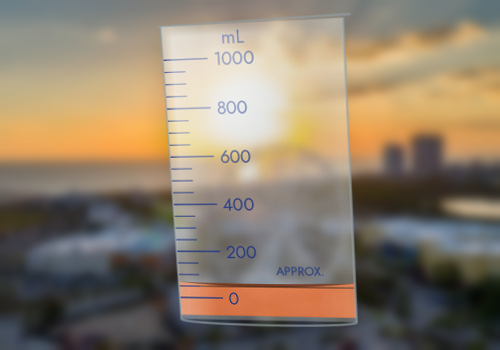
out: 50 mL
